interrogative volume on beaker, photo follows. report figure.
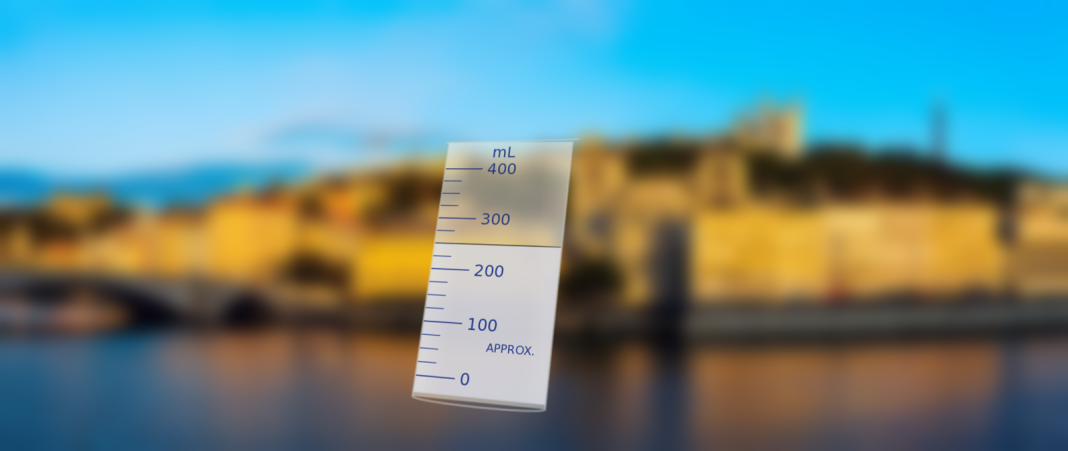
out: 250 mL
